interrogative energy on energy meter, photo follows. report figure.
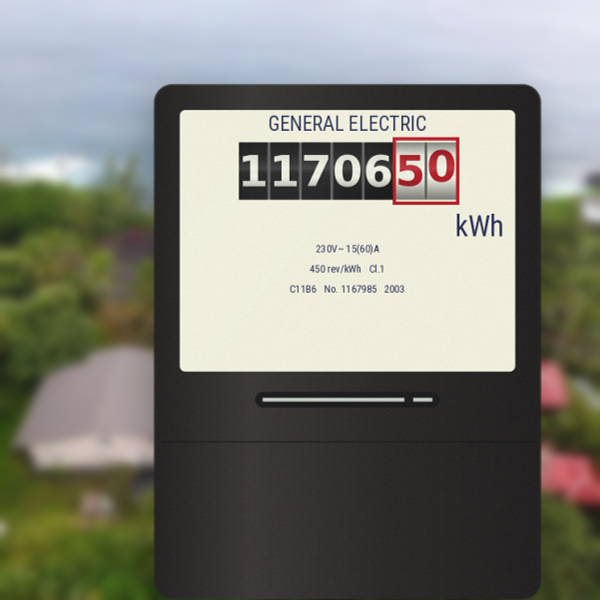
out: 11706.50 kWh
